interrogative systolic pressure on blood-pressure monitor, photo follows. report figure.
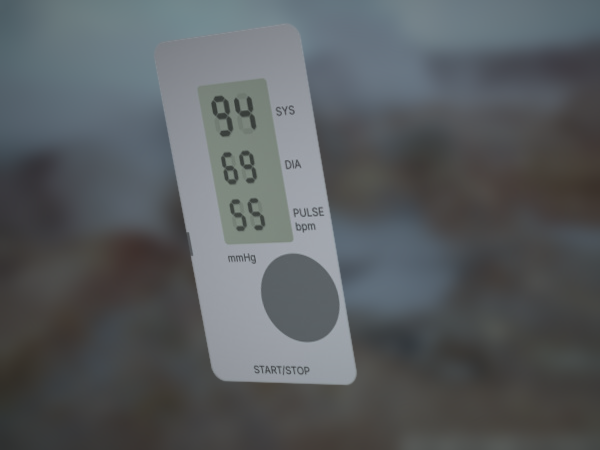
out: 94 mmHg
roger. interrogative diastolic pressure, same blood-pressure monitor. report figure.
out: 69 mmHg
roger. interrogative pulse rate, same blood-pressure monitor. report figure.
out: 55 bpm
